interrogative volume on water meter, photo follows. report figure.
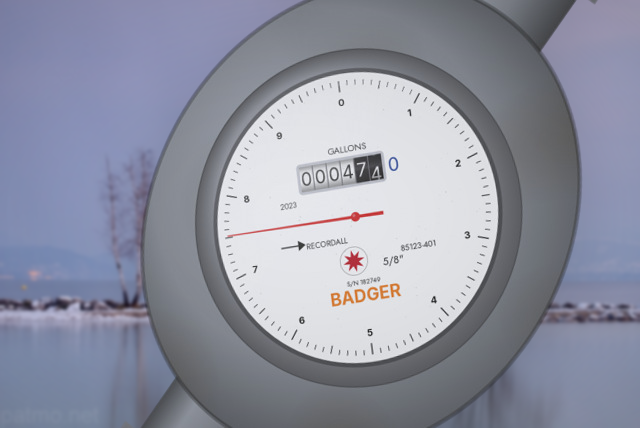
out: 4737.5 gal
